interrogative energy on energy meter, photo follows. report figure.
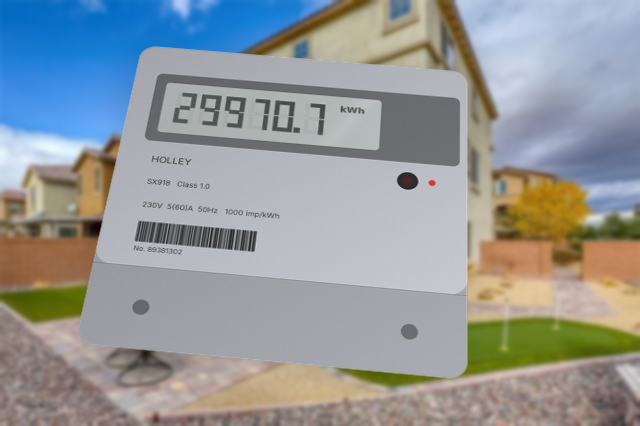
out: 29970.7 kWh
